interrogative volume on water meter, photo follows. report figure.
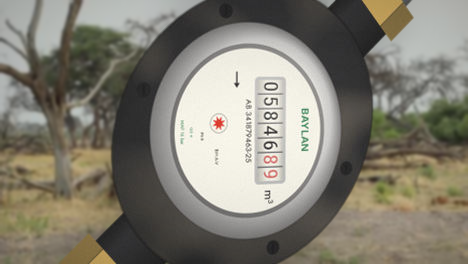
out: 5846.89 m³
